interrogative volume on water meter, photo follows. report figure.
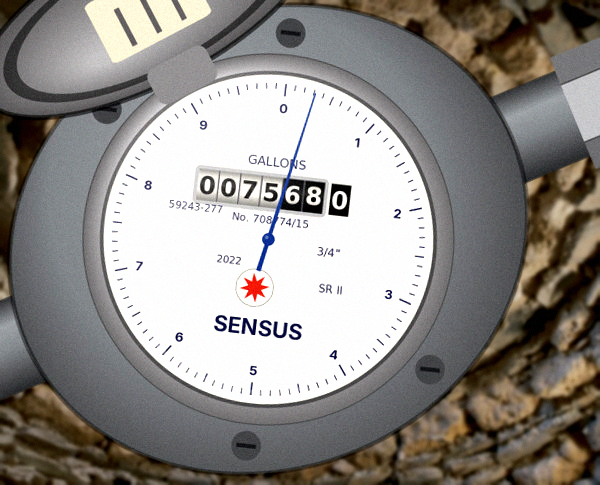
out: 75680.3 gal
